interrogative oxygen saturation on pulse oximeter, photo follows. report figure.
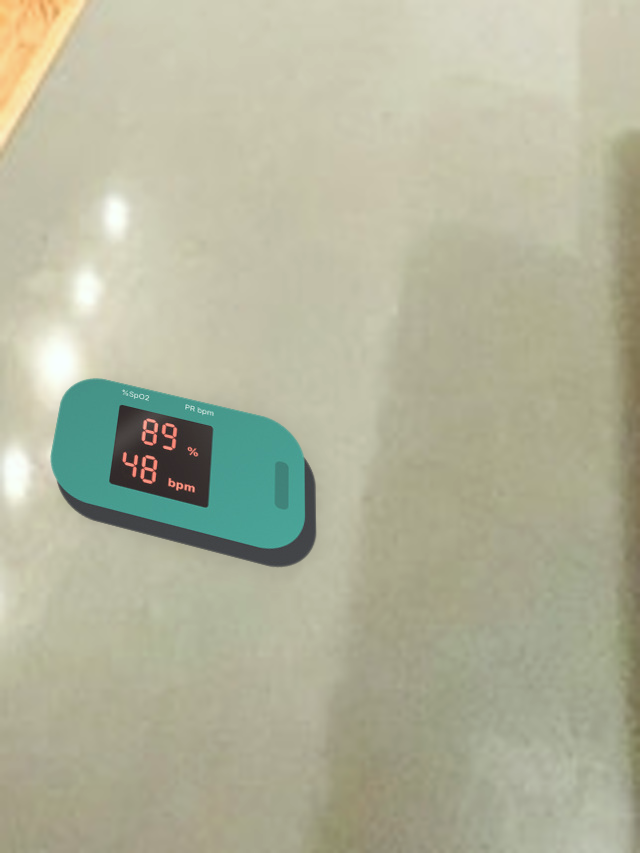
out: 89 %
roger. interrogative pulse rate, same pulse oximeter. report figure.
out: 48 bpm
